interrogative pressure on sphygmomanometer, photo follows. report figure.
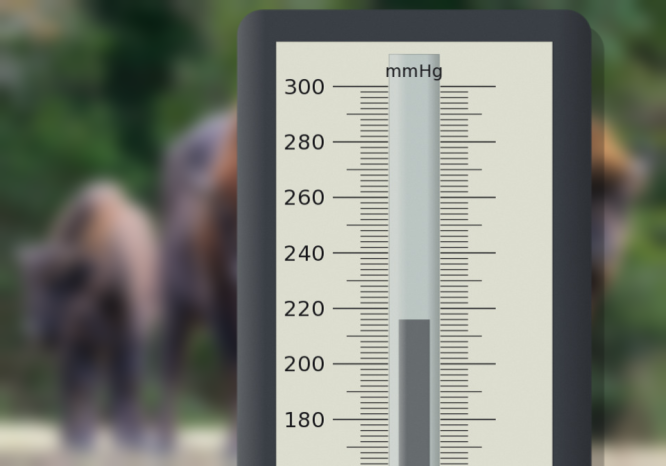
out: 216 mmHg
